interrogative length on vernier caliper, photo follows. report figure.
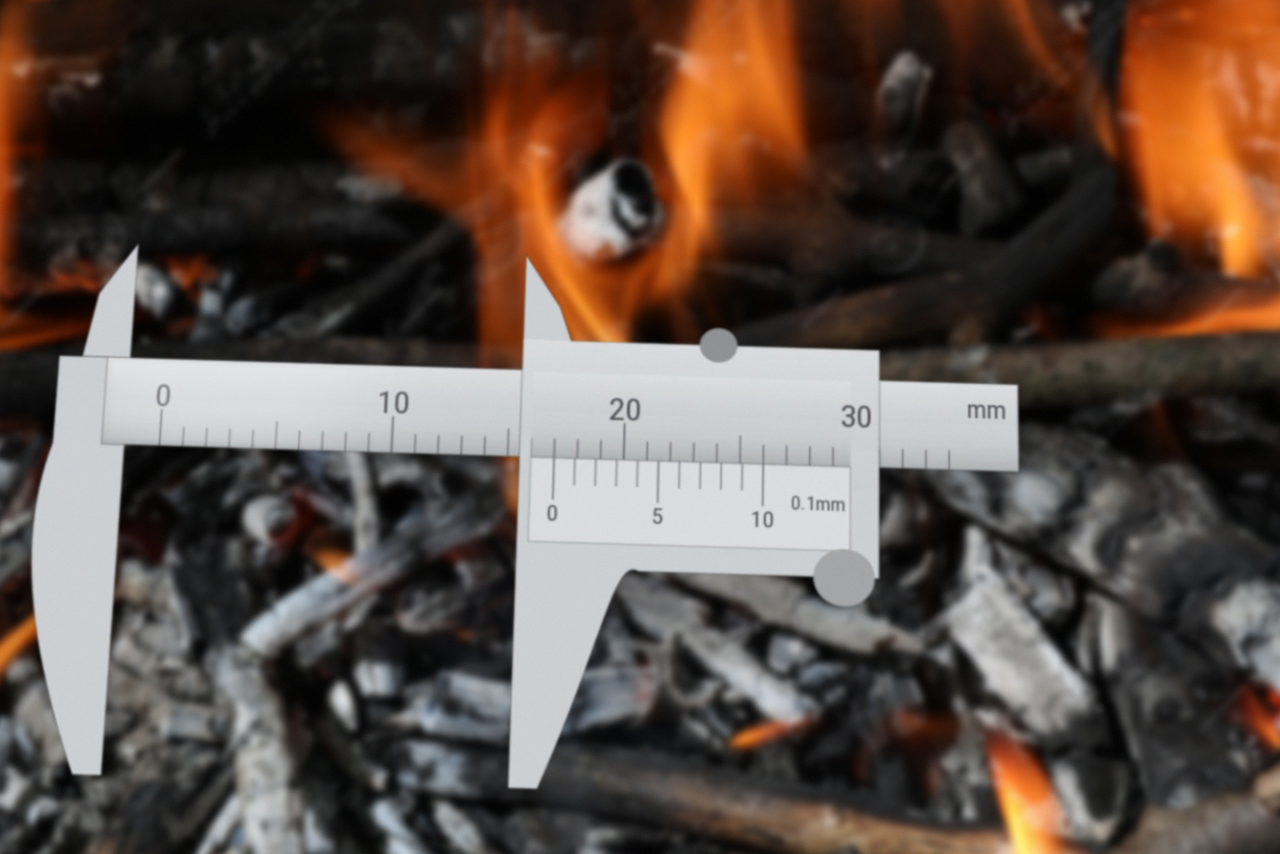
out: 17.0 mm
